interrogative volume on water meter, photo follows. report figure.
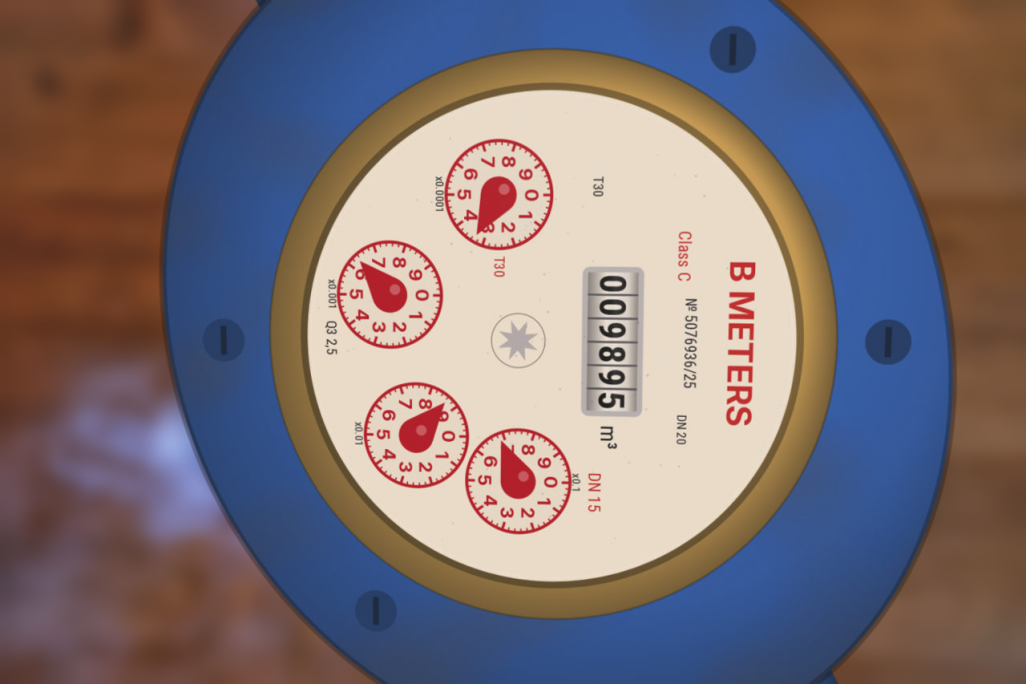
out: 9895.6863 m³
